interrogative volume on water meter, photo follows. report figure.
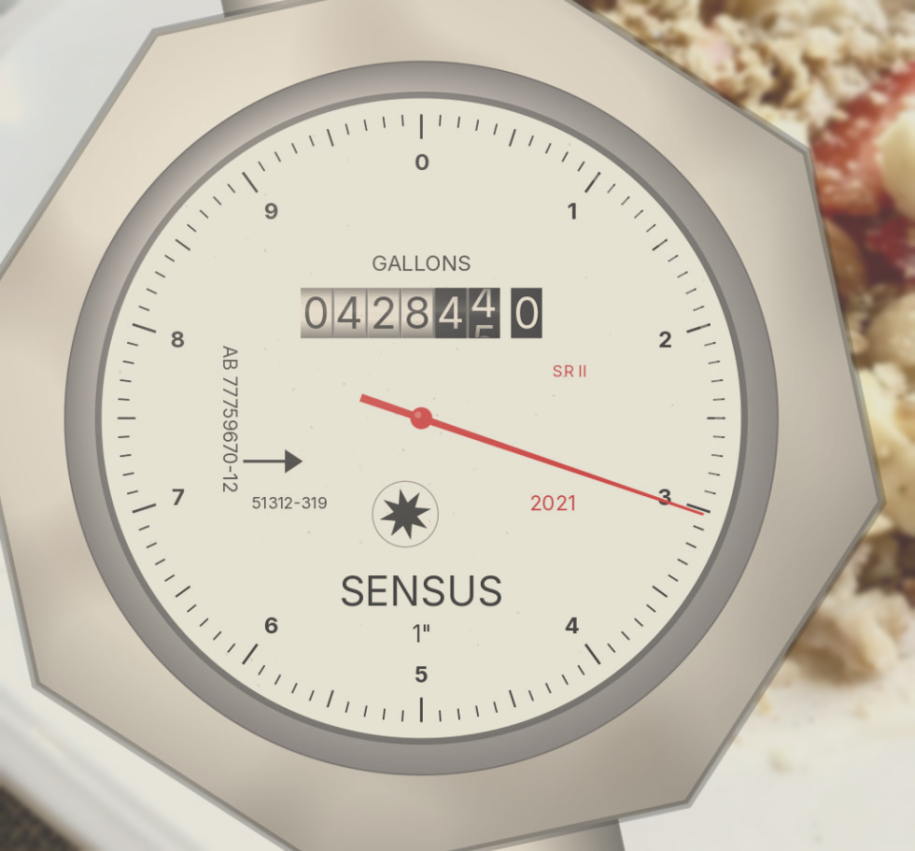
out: 428443.0 gal
